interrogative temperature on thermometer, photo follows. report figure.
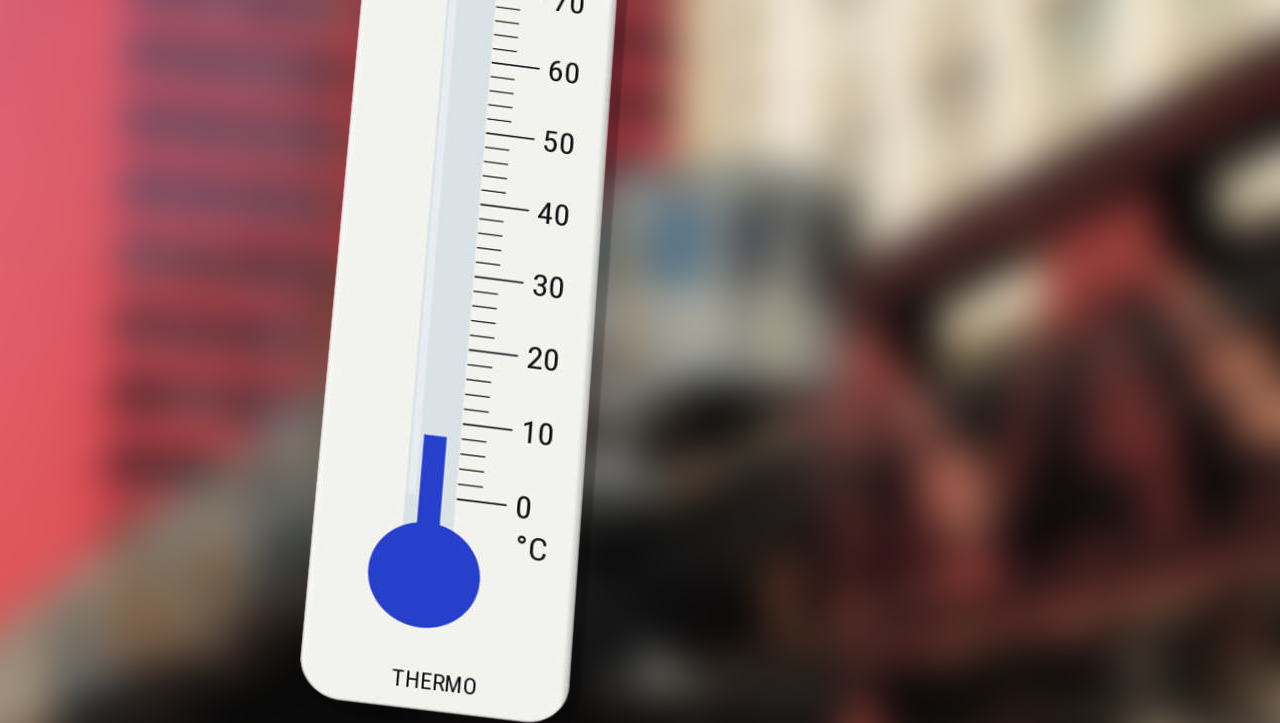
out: 8 °C
